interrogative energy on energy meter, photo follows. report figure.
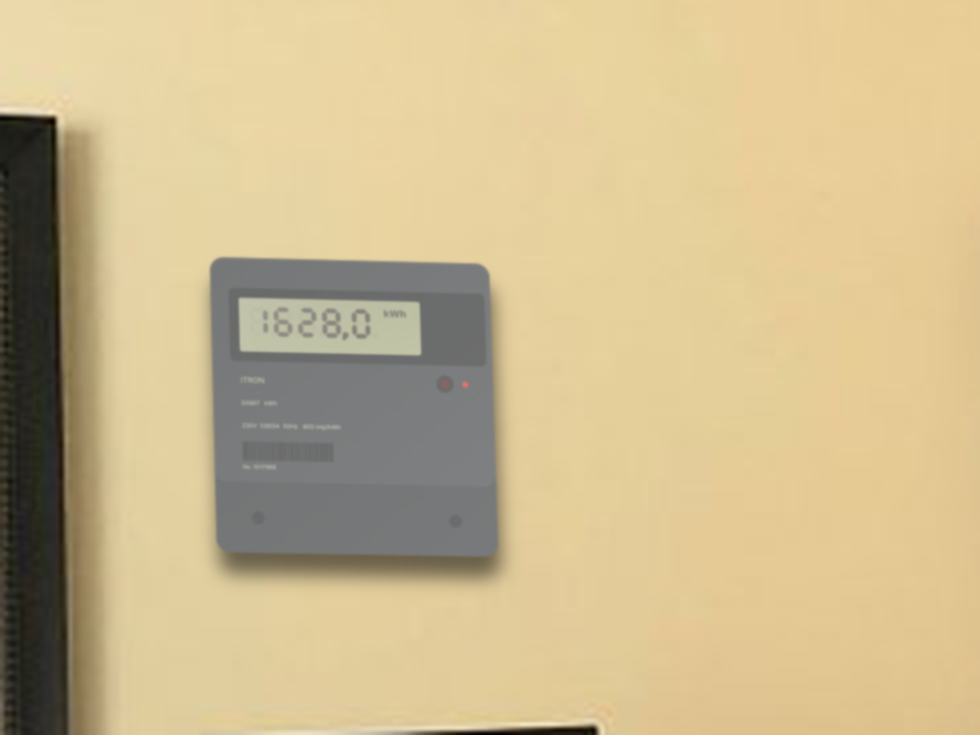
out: 1628.0 kWh
